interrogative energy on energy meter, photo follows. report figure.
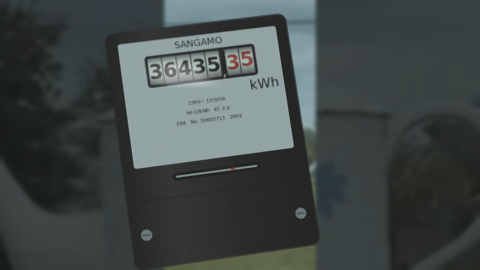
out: 36435.35 kWh
